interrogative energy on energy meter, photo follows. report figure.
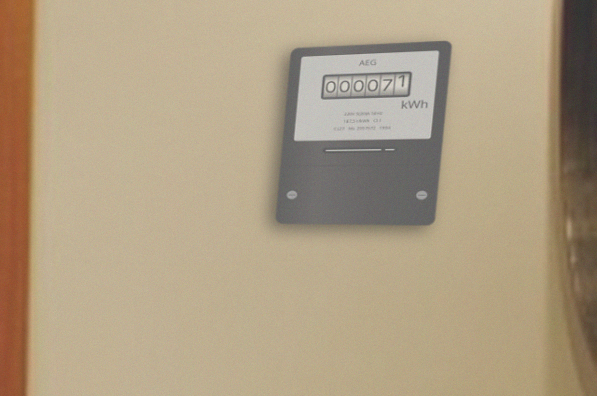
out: 71 kWh
